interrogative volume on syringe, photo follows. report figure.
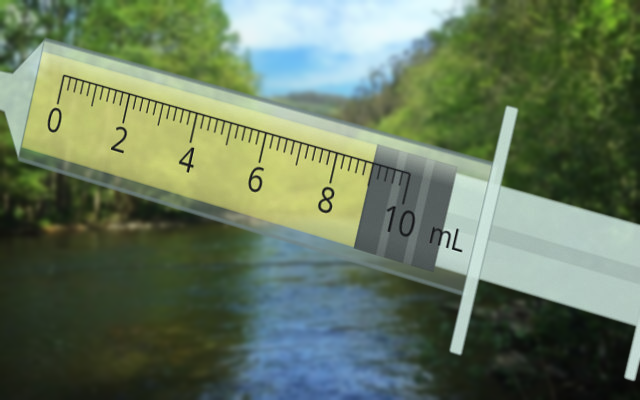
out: 9 mL
